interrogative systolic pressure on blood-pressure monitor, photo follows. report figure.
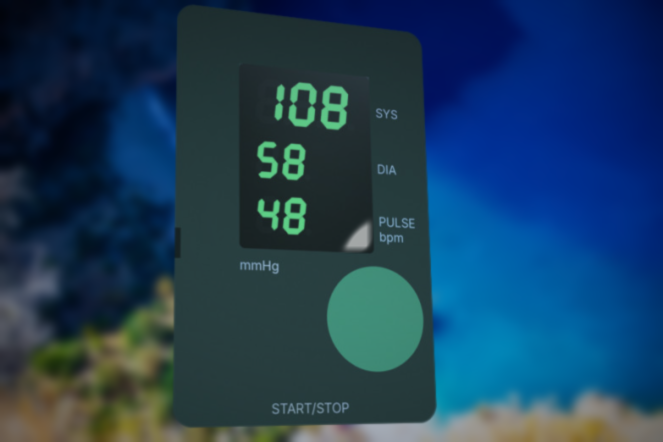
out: 108 mmHg
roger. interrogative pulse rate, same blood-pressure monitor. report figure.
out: 48 bpm
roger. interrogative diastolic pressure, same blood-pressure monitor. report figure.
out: 58 mmHg
